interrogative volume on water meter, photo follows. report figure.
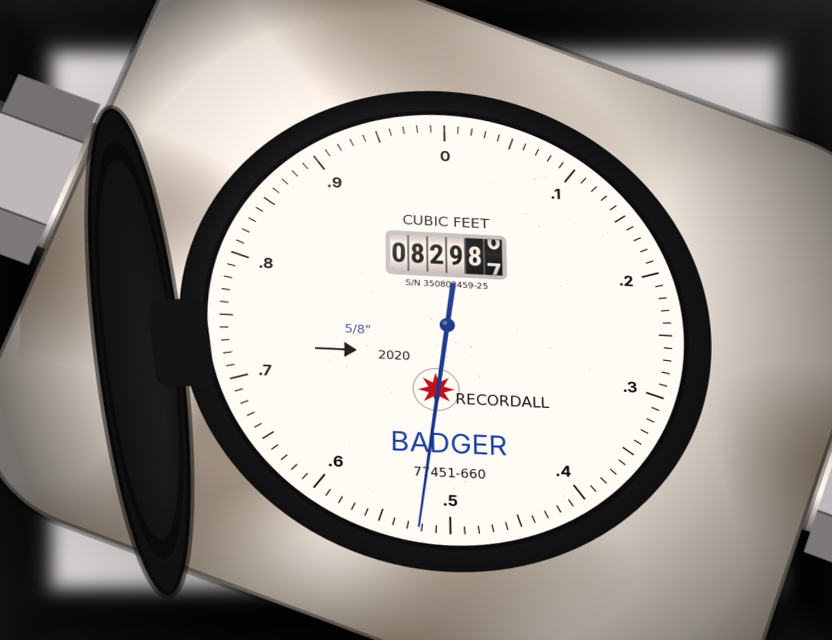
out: 82986.52 ft³
